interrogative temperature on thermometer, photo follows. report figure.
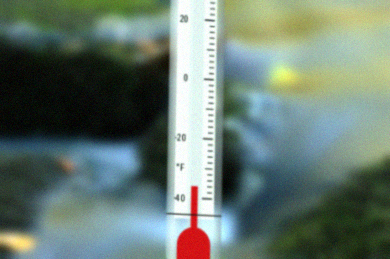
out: -36 °F
